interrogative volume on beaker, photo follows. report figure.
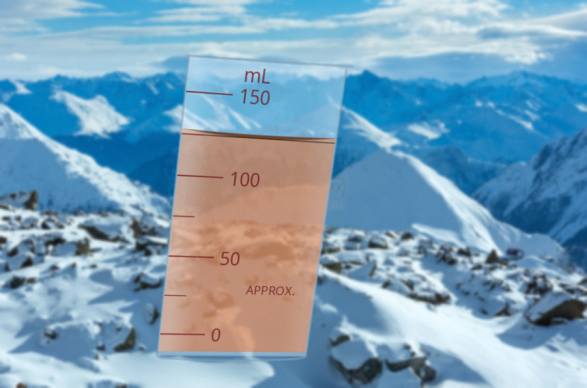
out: 125 mL
